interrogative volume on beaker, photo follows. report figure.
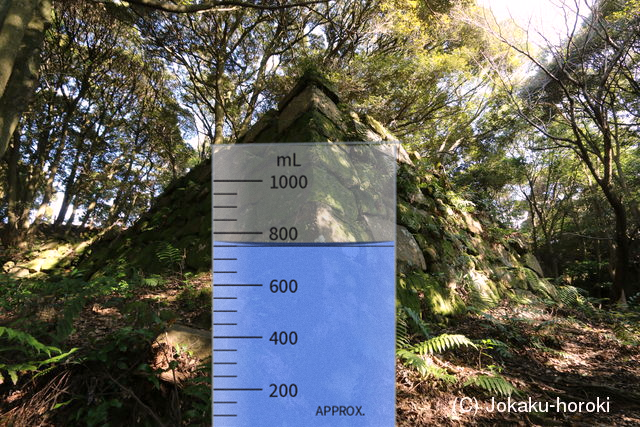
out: 750 mL
